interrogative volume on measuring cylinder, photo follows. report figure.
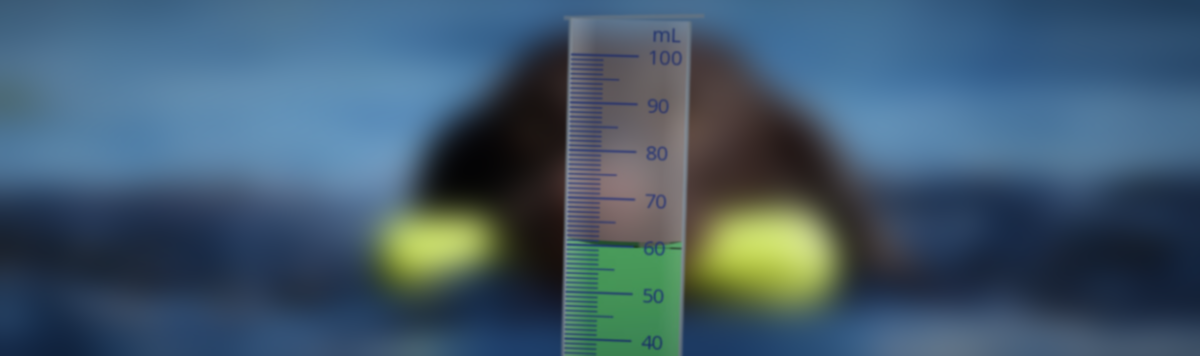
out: 60 mL
